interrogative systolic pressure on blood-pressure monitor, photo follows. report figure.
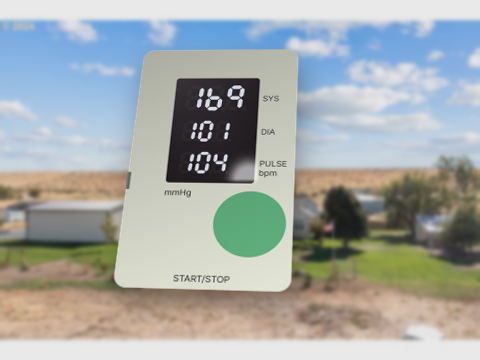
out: 169 mmHg
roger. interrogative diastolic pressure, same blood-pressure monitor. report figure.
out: 101 mmHg
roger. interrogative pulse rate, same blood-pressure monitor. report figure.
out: 104 bpm
